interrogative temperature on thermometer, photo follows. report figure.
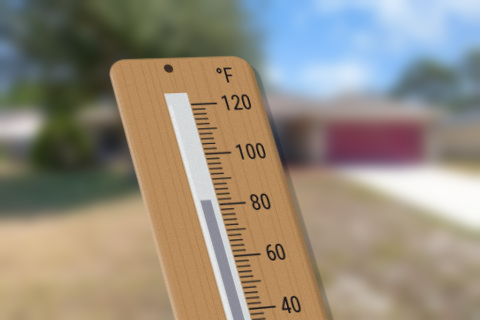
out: 82 °F
